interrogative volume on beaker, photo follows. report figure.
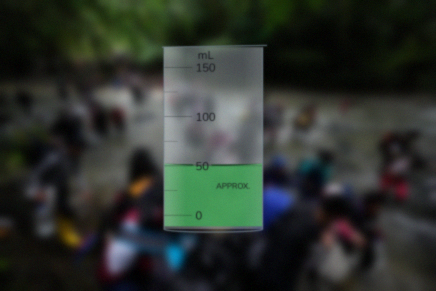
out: 50 mL
